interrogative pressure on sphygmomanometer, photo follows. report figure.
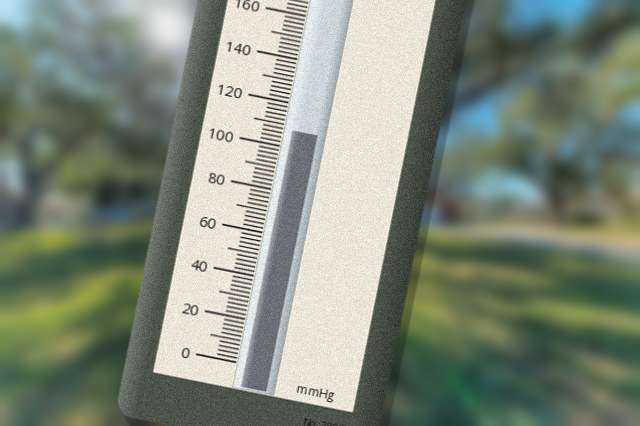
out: 108 mmHg
